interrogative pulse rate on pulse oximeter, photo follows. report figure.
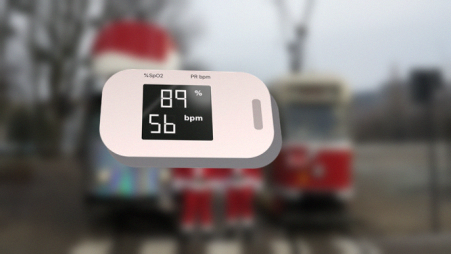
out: 56 bpm
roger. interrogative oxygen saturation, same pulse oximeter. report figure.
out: 89 %
